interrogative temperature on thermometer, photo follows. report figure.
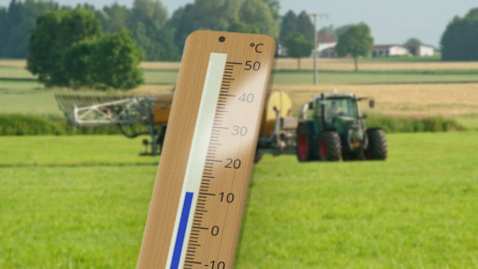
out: 10 °C
